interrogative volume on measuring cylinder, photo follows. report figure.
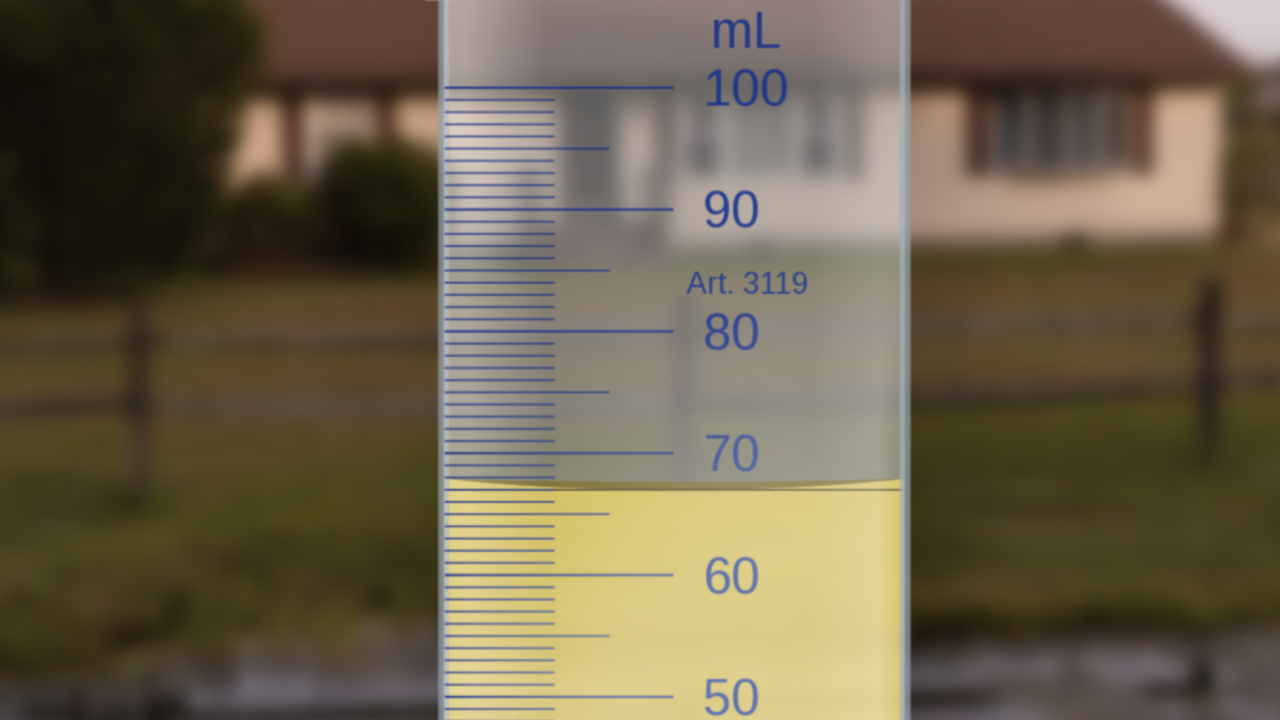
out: 67 mL
